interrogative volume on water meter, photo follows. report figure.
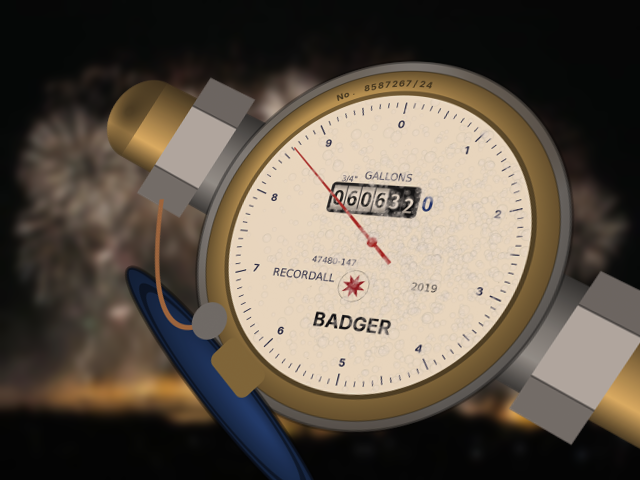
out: 606318.6 gal
